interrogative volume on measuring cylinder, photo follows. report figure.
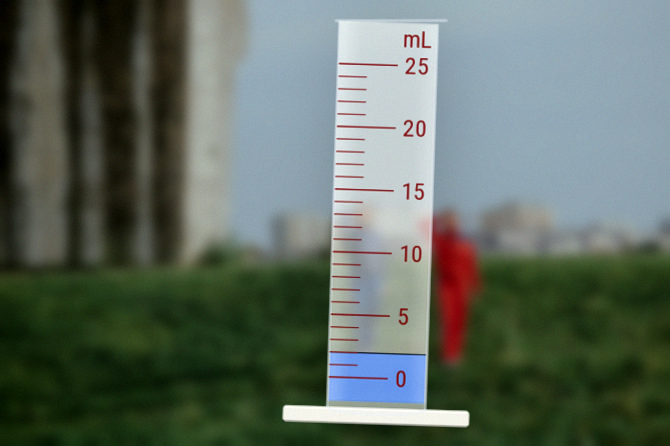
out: 2 mL
